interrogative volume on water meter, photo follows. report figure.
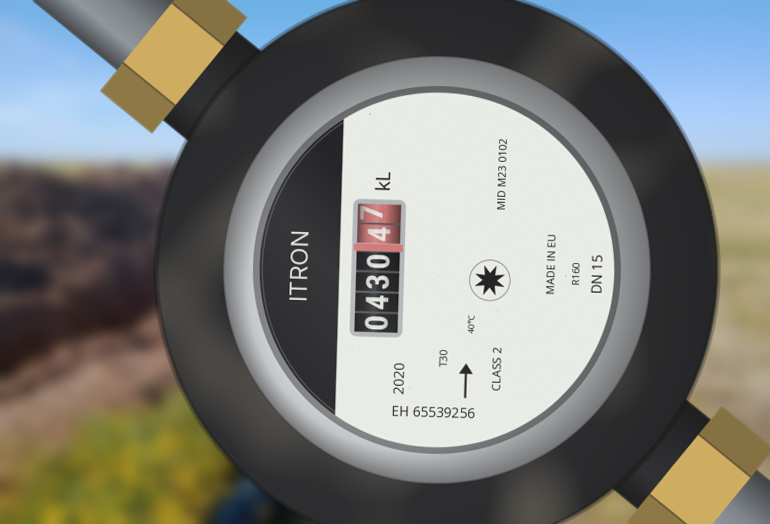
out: 430.47 kL
